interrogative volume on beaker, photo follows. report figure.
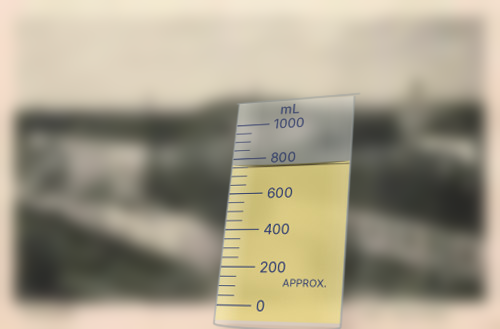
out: 750 mL
